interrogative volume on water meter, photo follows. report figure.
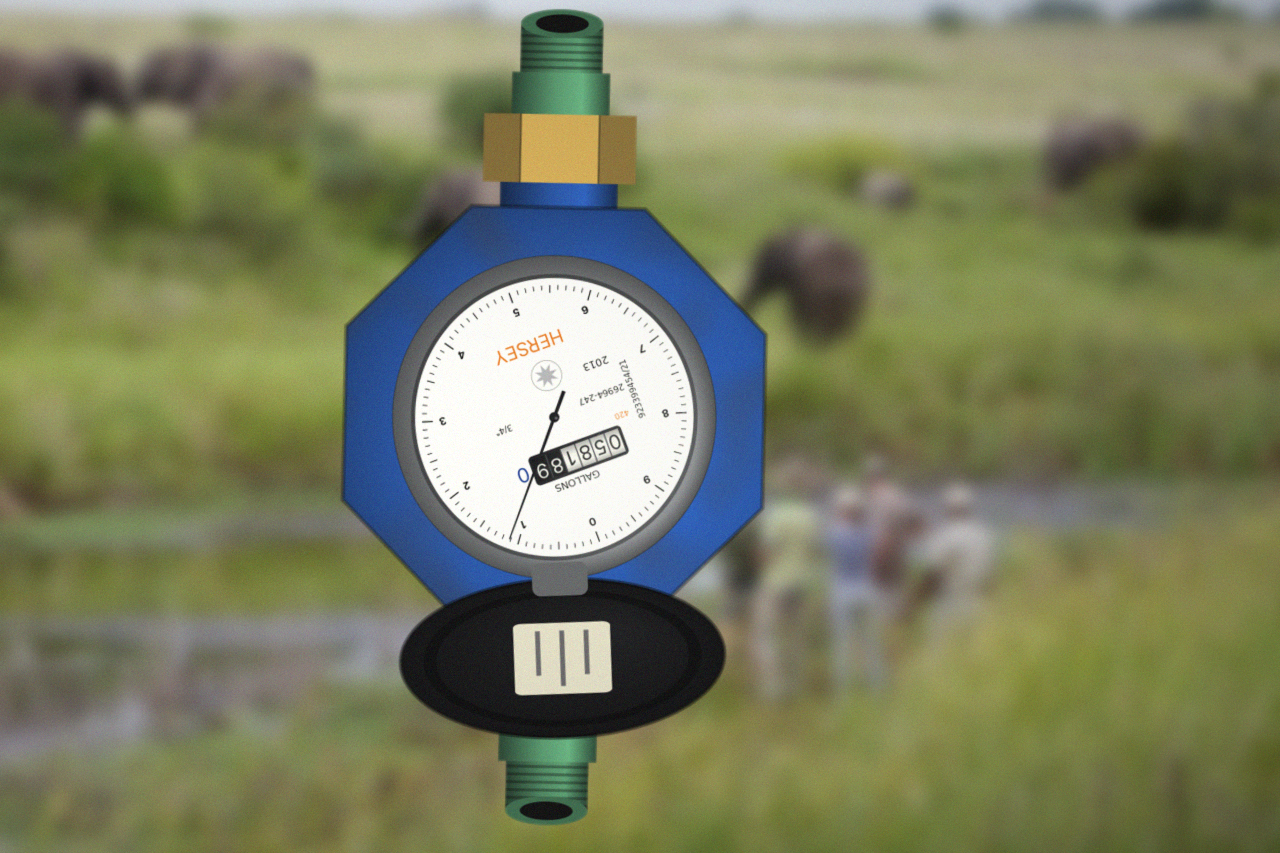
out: 581891.1 gal
